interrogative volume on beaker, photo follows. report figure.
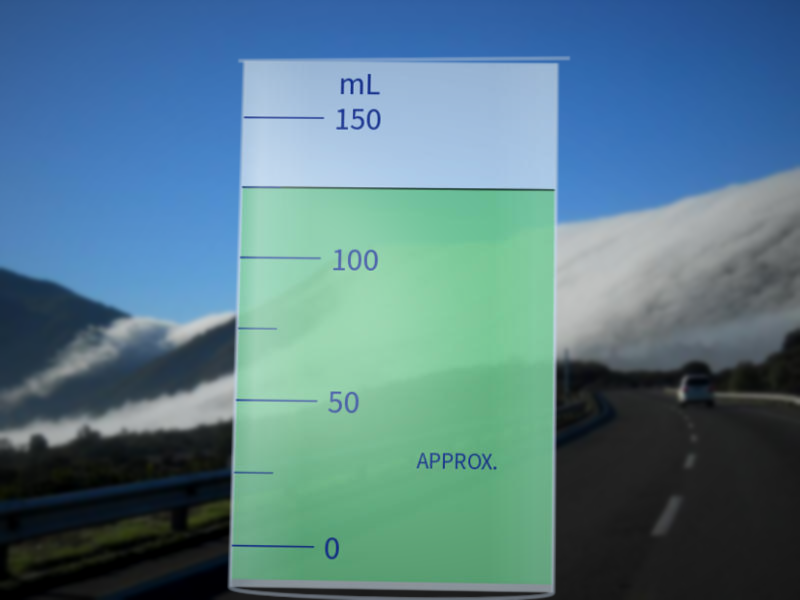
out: 125 mL
